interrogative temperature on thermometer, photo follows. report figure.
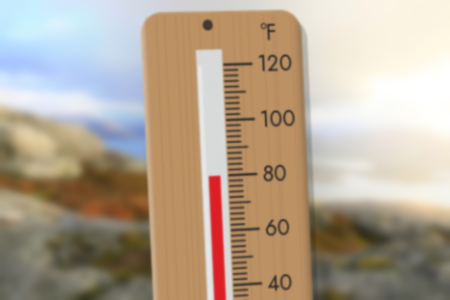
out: 80 °F
